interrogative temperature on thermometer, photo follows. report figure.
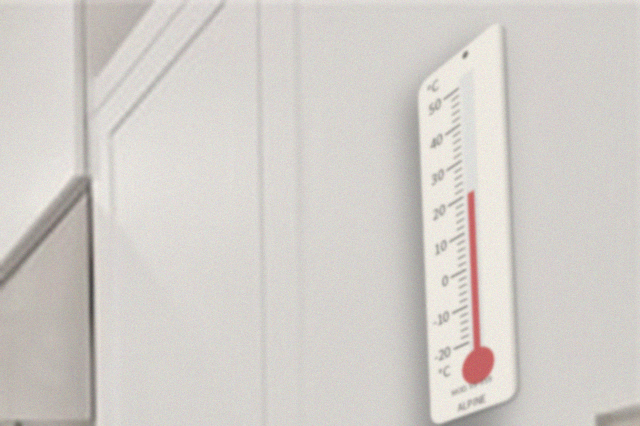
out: 20 °C
